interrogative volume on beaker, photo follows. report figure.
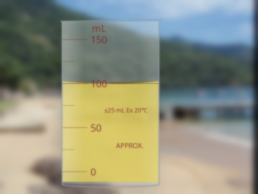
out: 100 mL
